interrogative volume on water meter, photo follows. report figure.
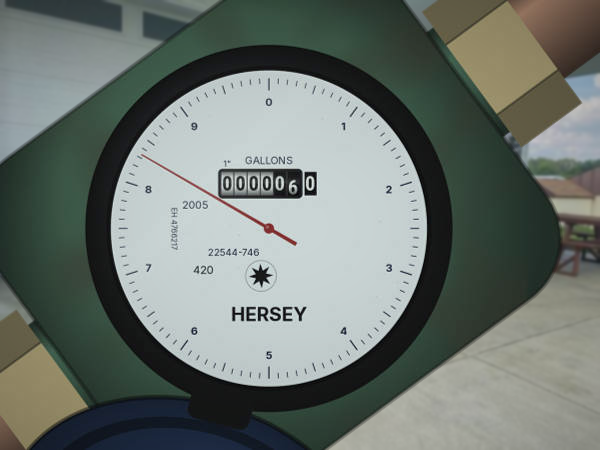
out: 58.3 gal
